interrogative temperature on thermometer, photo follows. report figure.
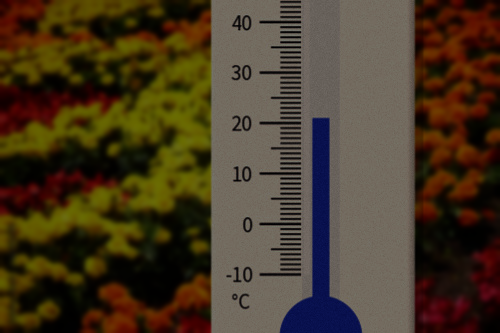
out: 21 °C
